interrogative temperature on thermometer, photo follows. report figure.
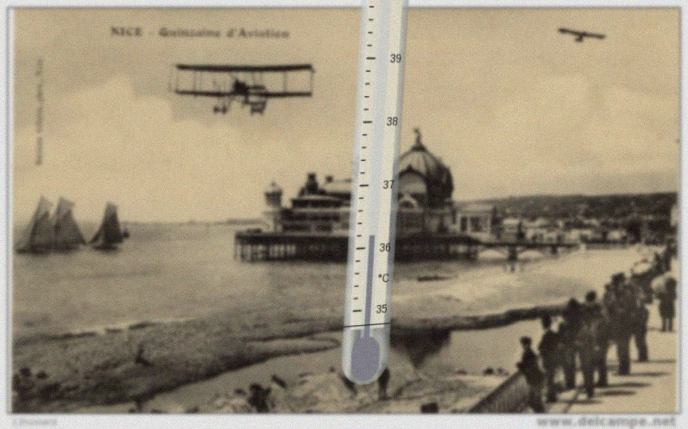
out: 36.2 °C
